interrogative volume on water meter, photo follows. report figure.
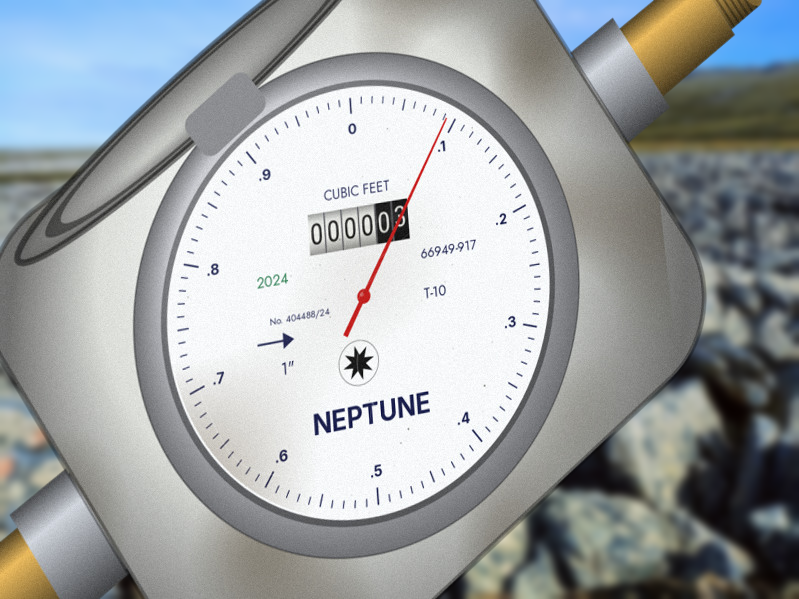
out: 3.09 ft³
